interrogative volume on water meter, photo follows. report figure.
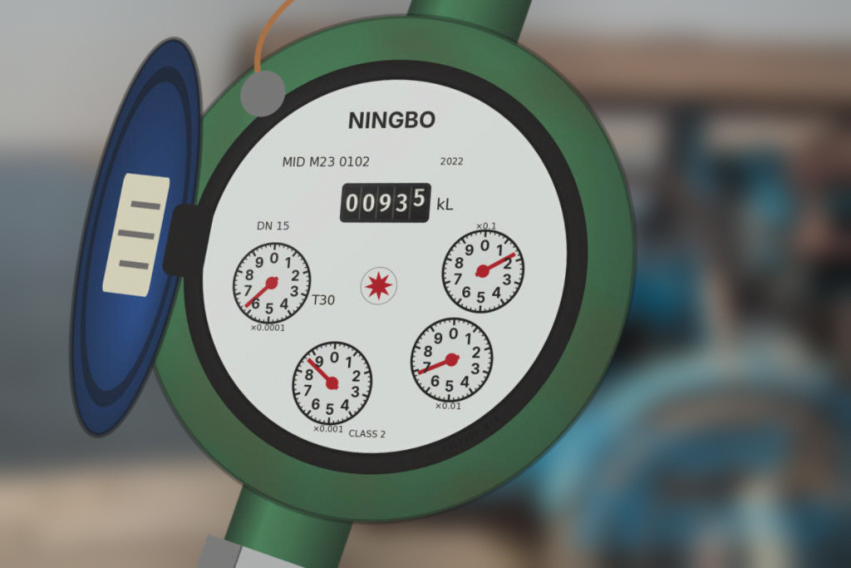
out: 935.1686 kL
